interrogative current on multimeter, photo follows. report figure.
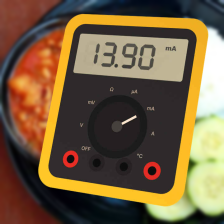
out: 13.90 mA
